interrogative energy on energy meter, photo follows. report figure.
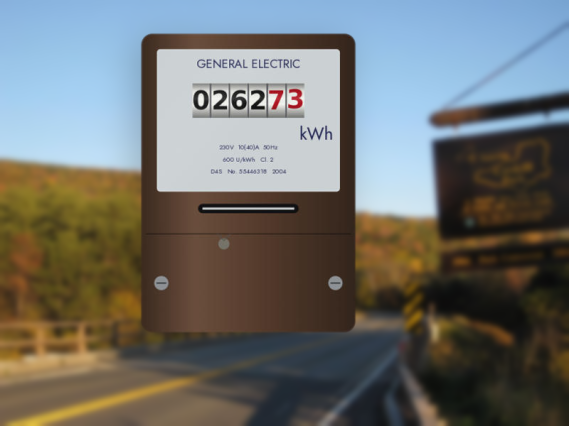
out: 262.73 kWh
